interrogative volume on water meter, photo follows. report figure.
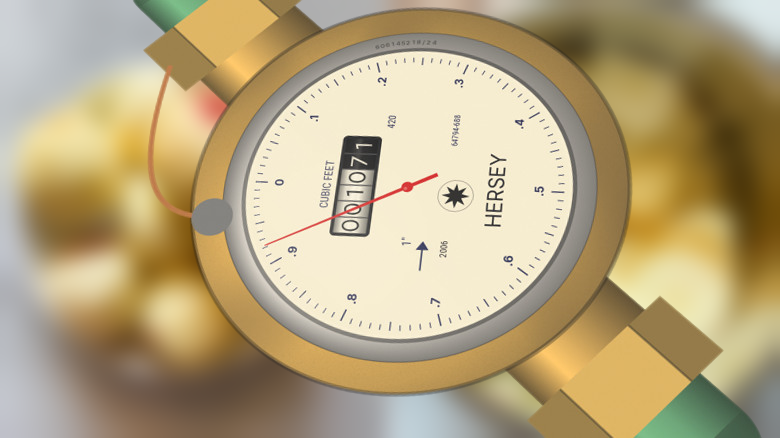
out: 1070.92 ft³
